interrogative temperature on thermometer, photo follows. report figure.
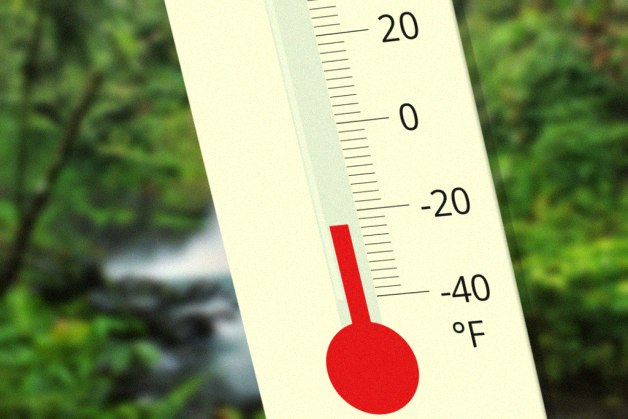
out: -23 °F
